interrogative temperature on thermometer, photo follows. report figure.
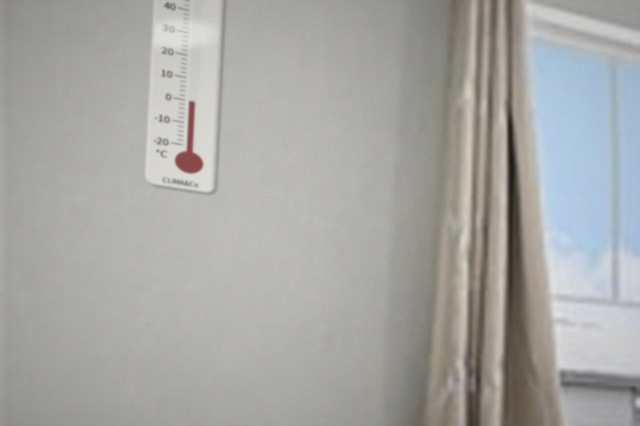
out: 0 °C
